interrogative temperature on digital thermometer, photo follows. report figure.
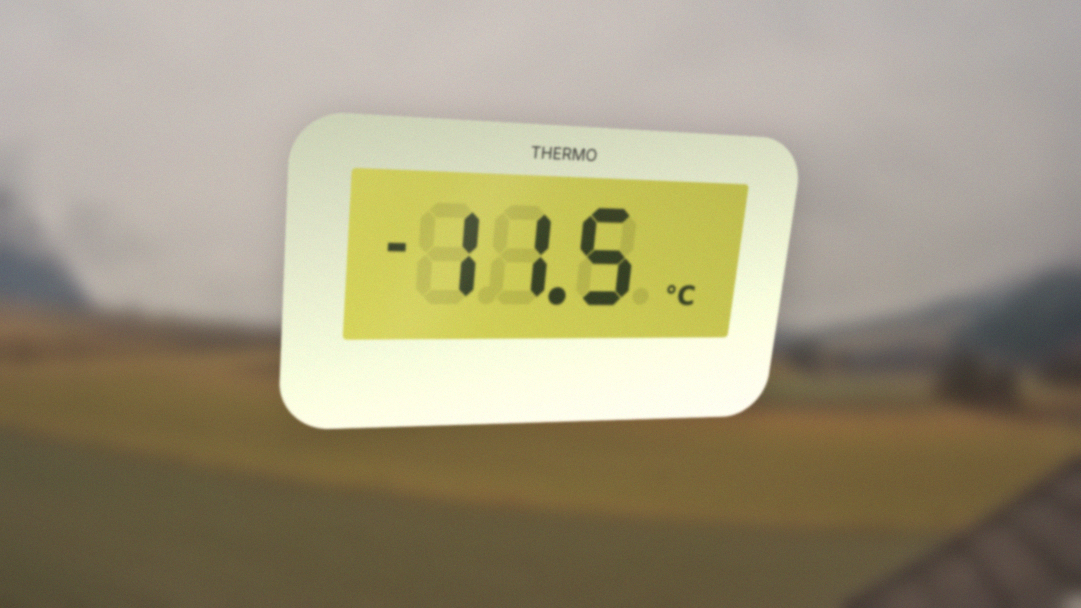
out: -11.5 °C
